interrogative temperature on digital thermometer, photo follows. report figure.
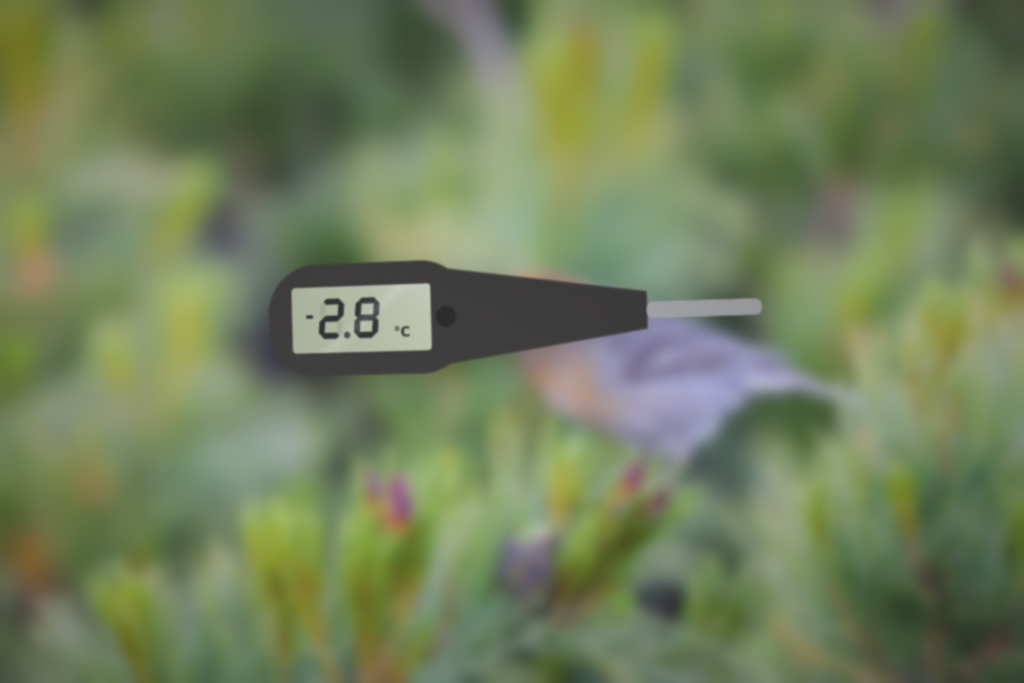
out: -2.8 °C
